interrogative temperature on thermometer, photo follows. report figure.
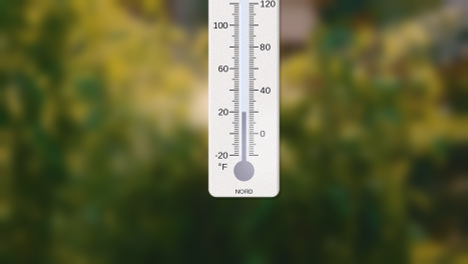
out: 20 °F
